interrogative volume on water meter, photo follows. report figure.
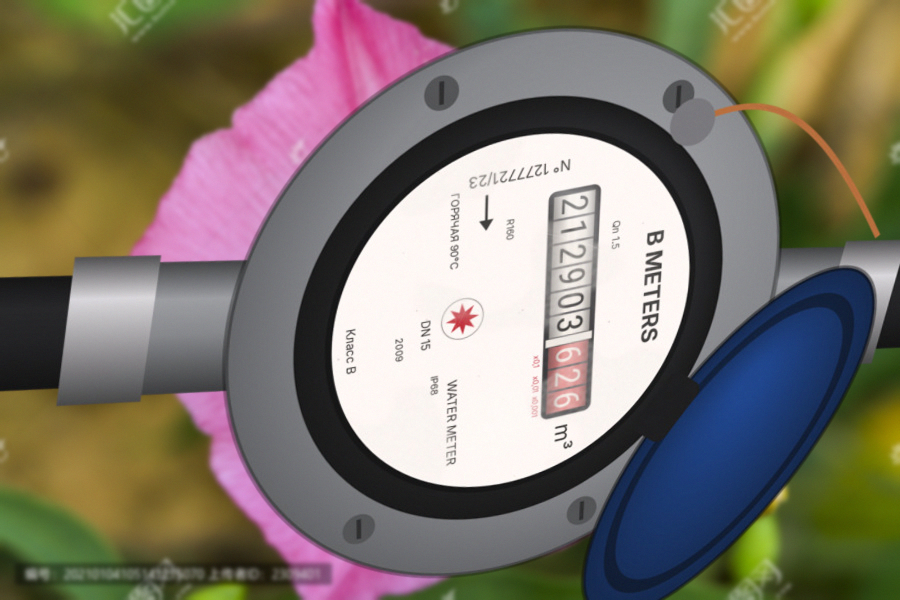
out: 212903.626 m³
